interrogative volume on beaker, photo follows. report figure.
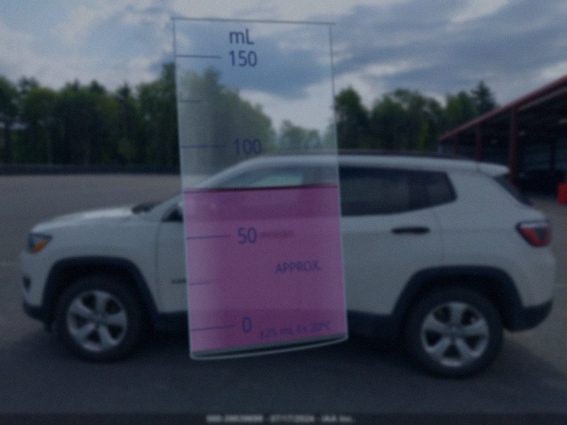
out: 75 mL
